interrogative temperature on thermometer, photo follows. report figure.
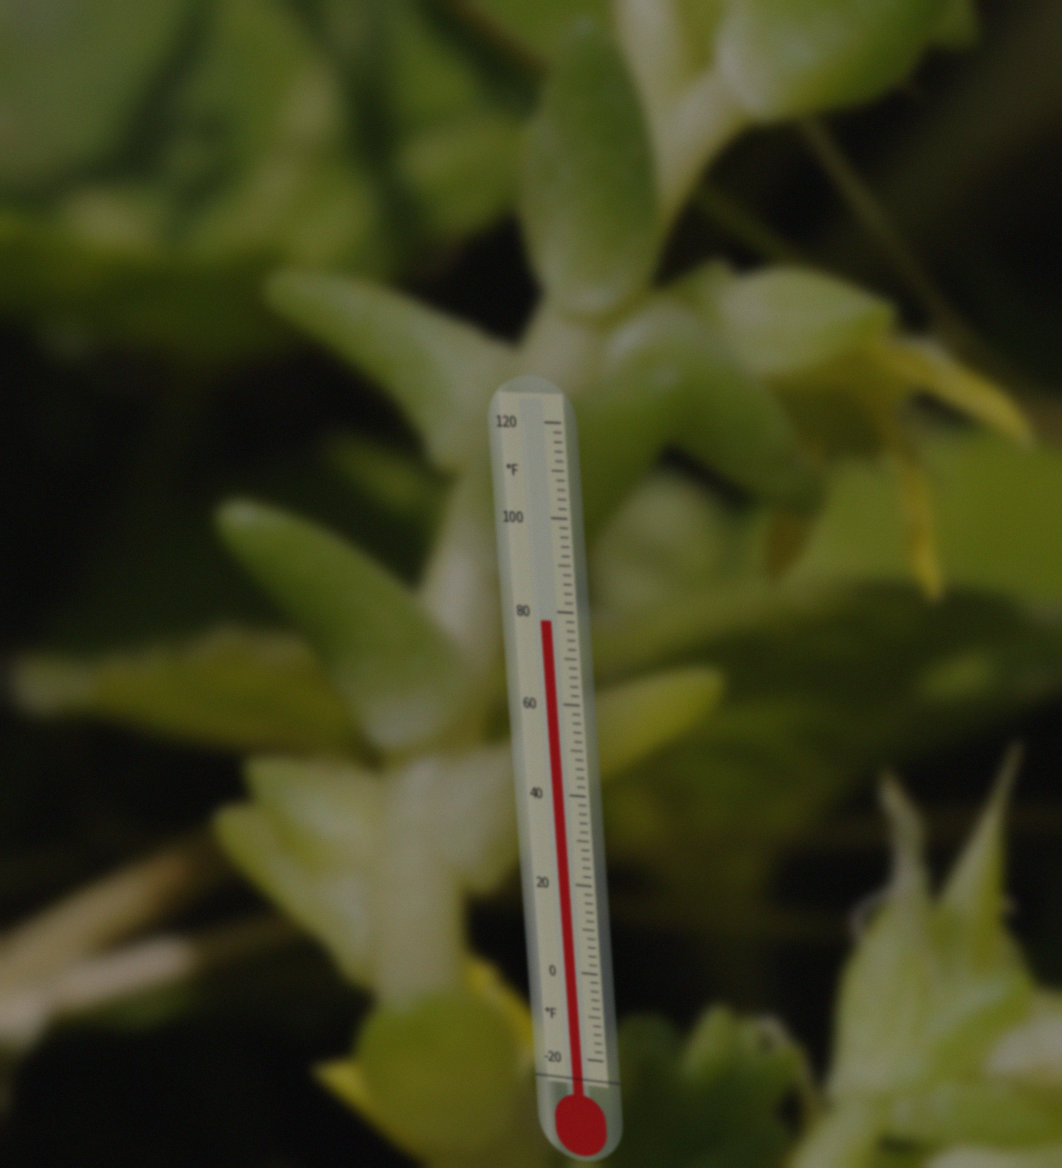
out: 78 °F
